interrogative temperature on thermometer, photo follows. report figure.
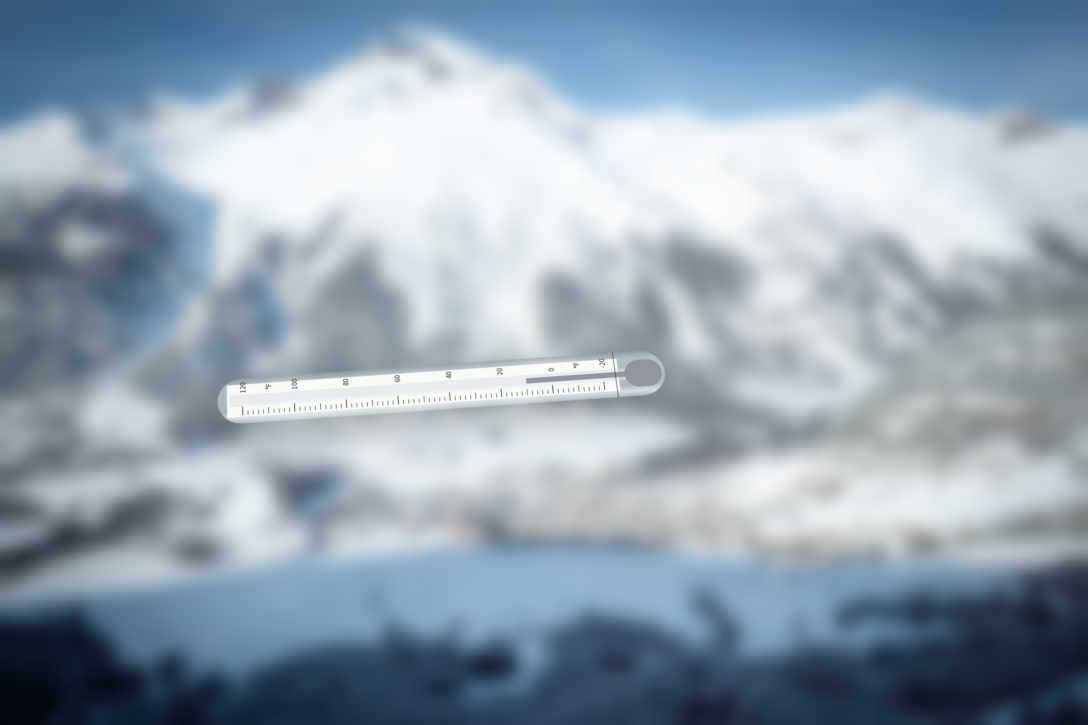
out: 10 °F
